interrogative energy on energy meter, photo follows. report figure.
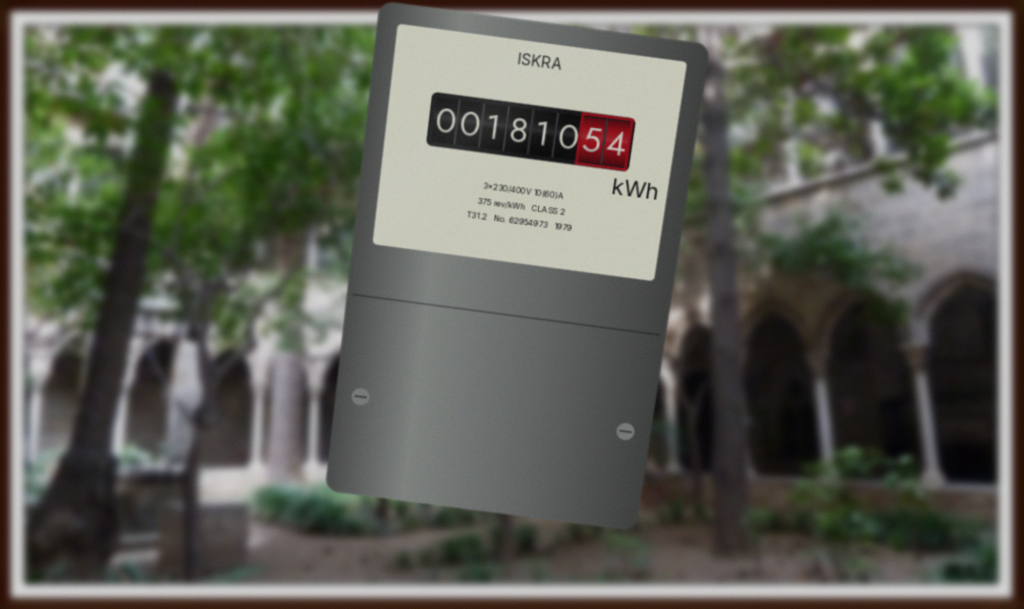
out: 1810.54 kWh
